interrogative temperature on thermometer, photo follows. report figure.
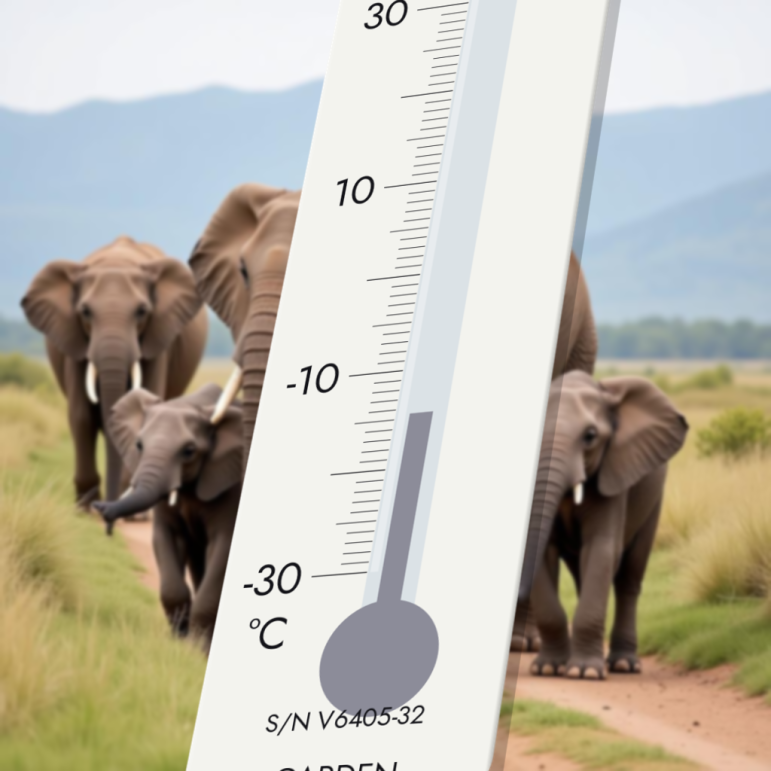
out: -14.5 °C
